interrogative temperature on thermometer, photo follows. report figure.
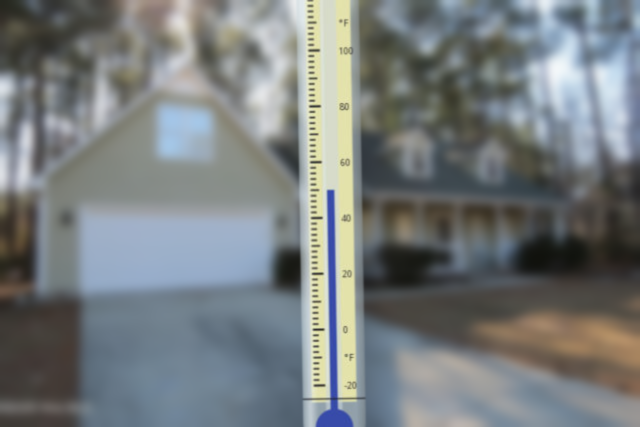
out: 50 °F
